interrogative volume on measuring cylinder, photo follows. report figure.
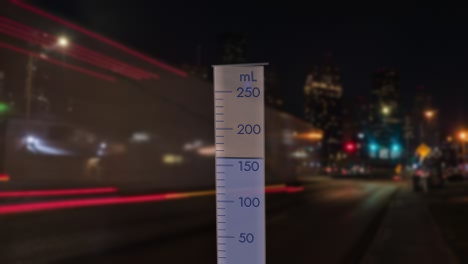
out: 160 mL
